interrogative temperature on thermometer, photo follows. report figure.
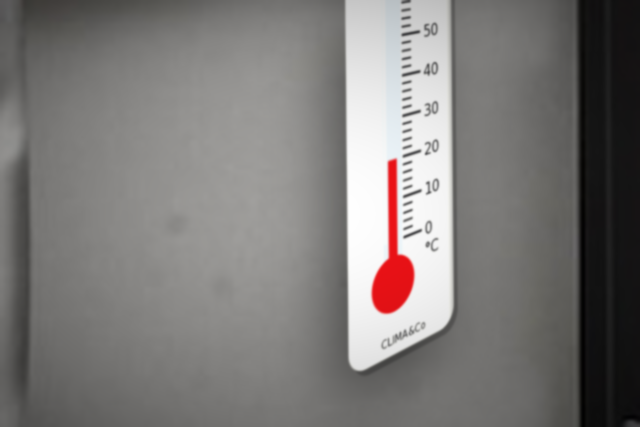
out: 20 °C
